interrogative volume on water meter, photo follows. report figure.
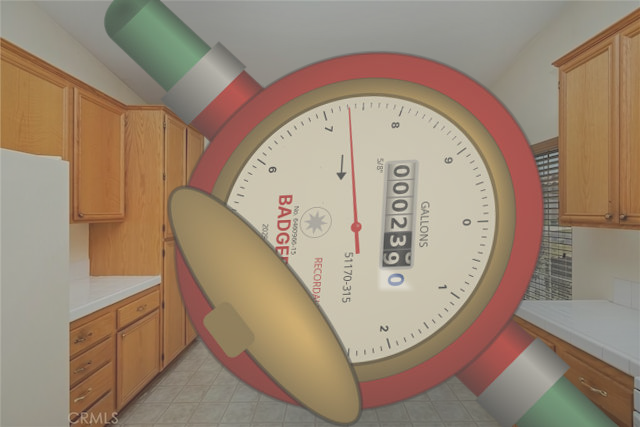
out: 2387.3 gal
